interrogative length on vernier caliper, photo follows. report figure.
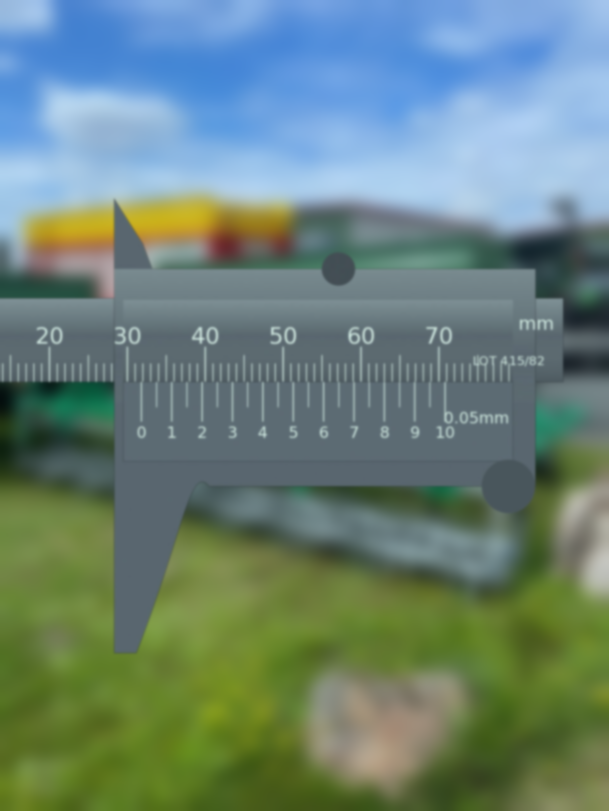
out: 31.8 mm
